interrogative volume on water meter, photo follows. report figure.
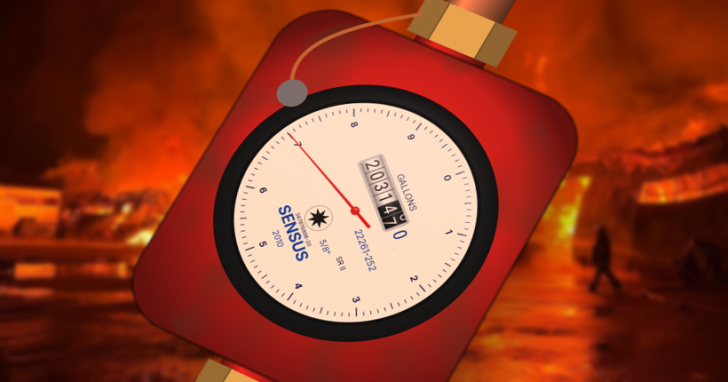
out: 2031467.0 gal
